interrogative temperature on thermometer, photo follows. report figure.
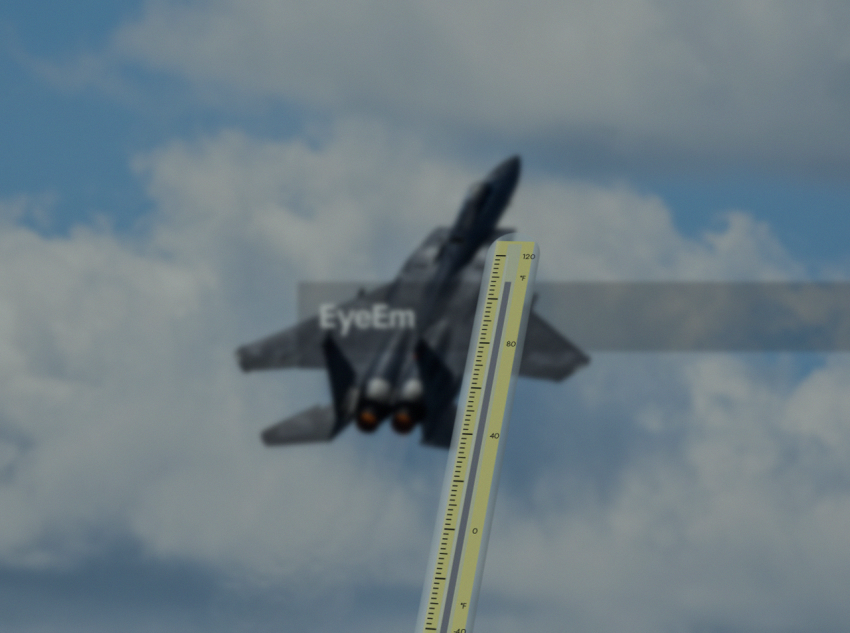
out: 108 °F
